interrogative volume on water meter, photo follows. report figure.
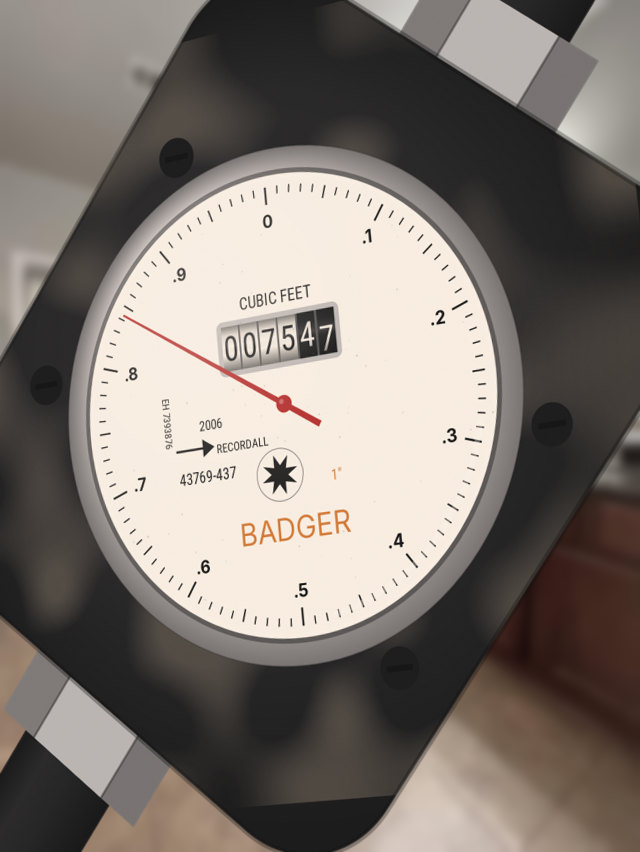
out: 7546.84 ft³
